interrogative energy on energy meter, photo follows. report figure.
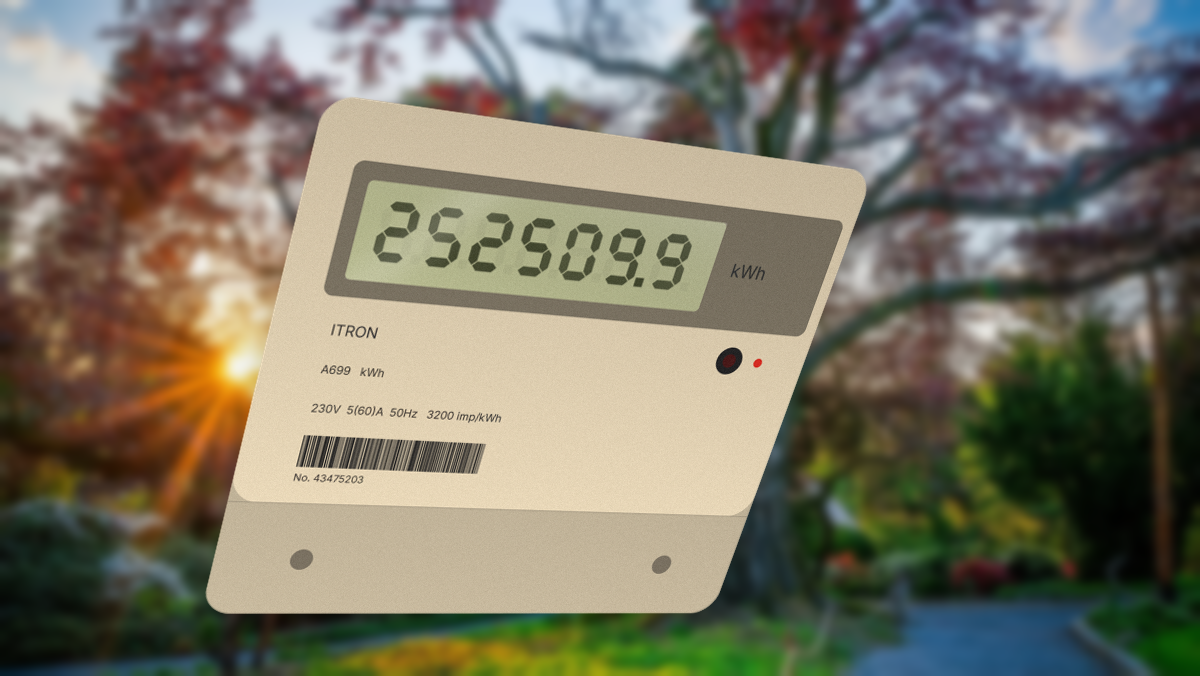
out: 252509.9 kWh
